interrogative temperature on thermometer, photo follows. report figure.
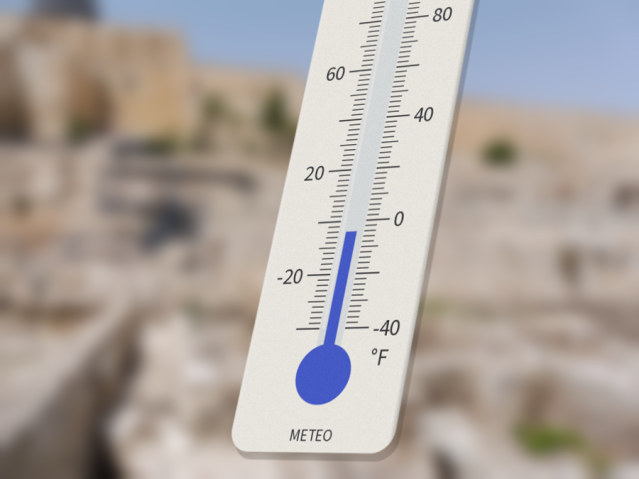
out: -4 °F
